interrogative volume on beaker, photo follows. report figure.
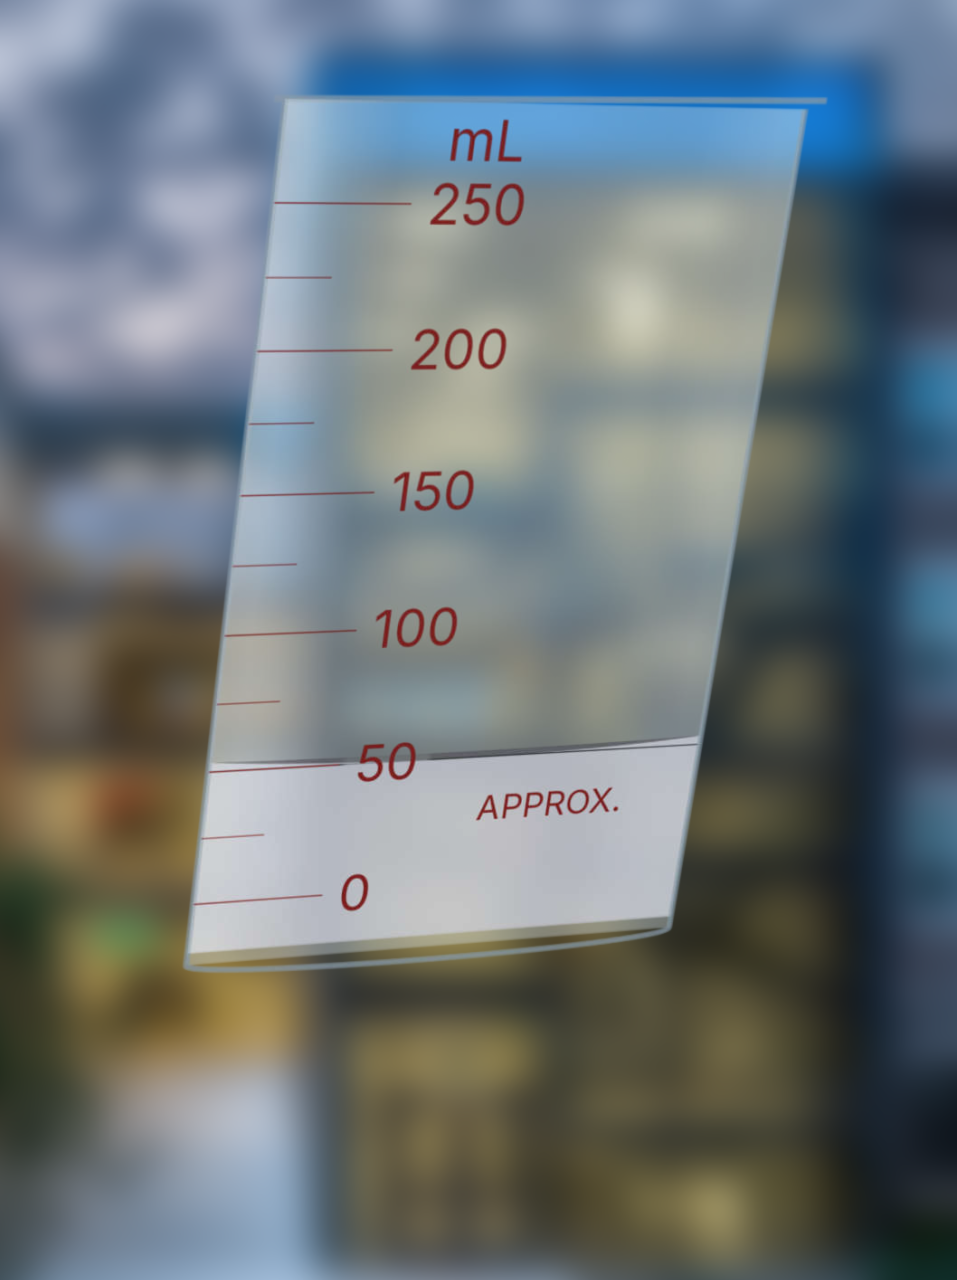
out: 50 mL
